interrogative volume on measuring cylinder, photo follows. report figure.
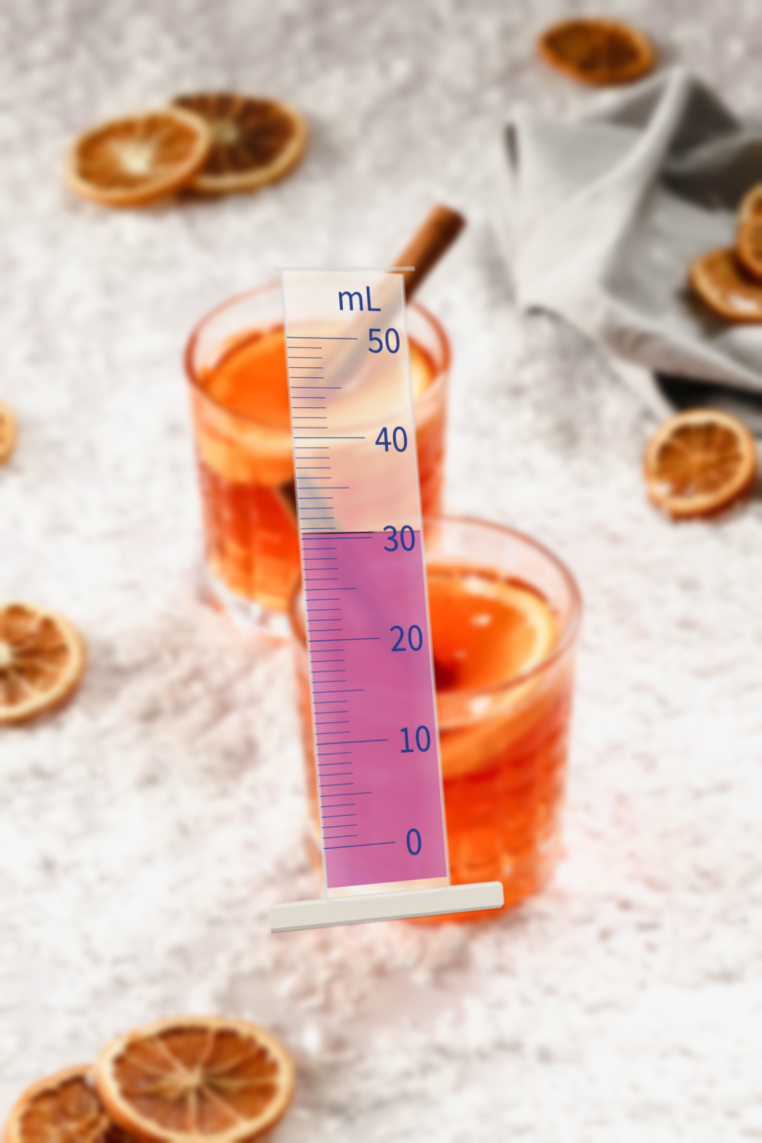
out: 30.5 mL
